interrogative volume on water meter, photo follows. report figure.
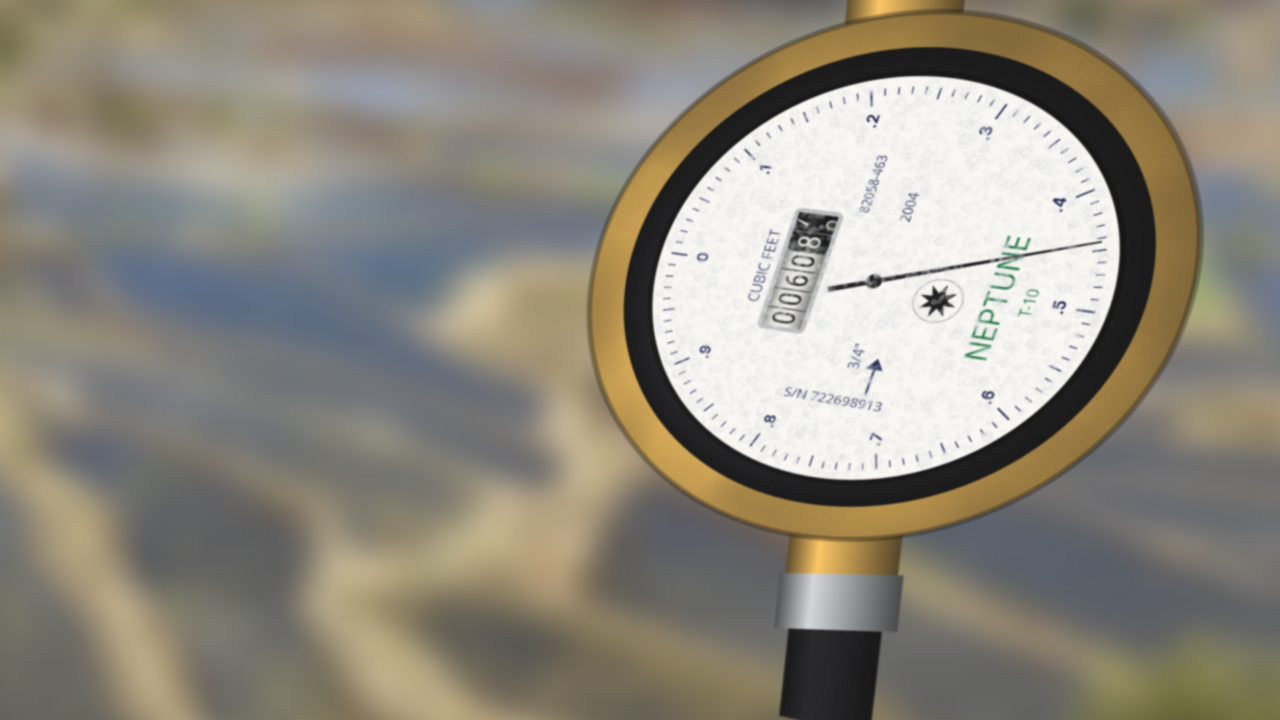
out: 6087.44 ft³
